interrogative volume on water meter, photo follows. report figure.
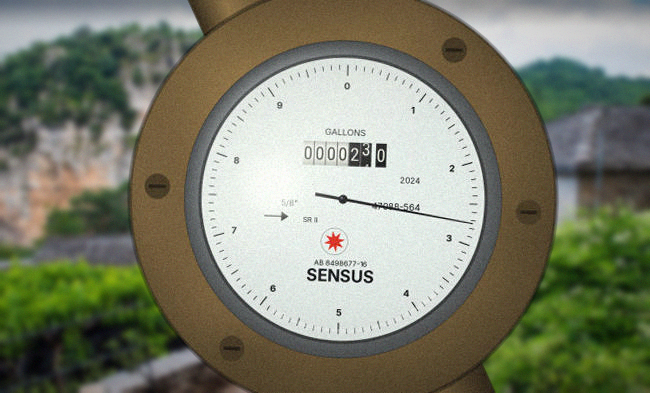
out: 232.7 gal
